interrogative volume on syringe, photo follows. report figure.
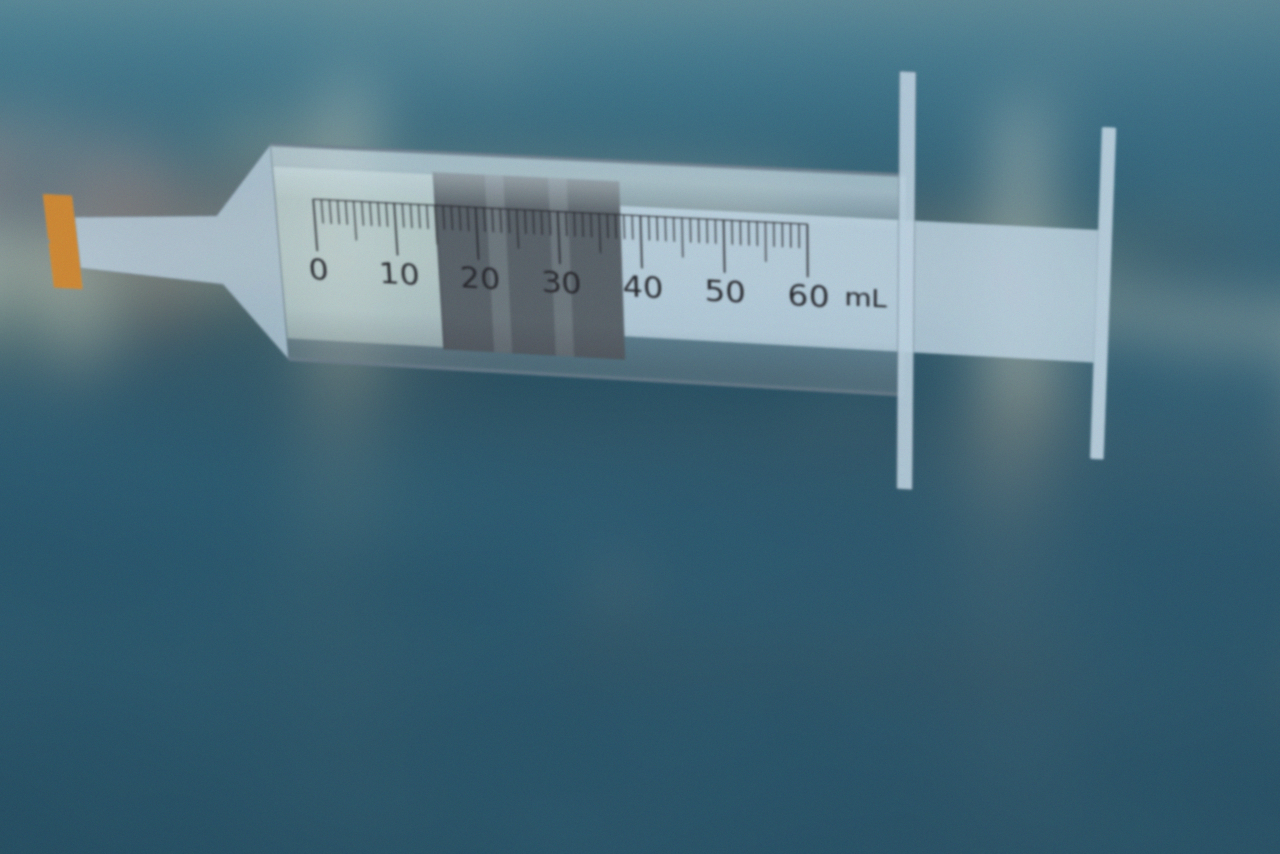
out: 15 mL
